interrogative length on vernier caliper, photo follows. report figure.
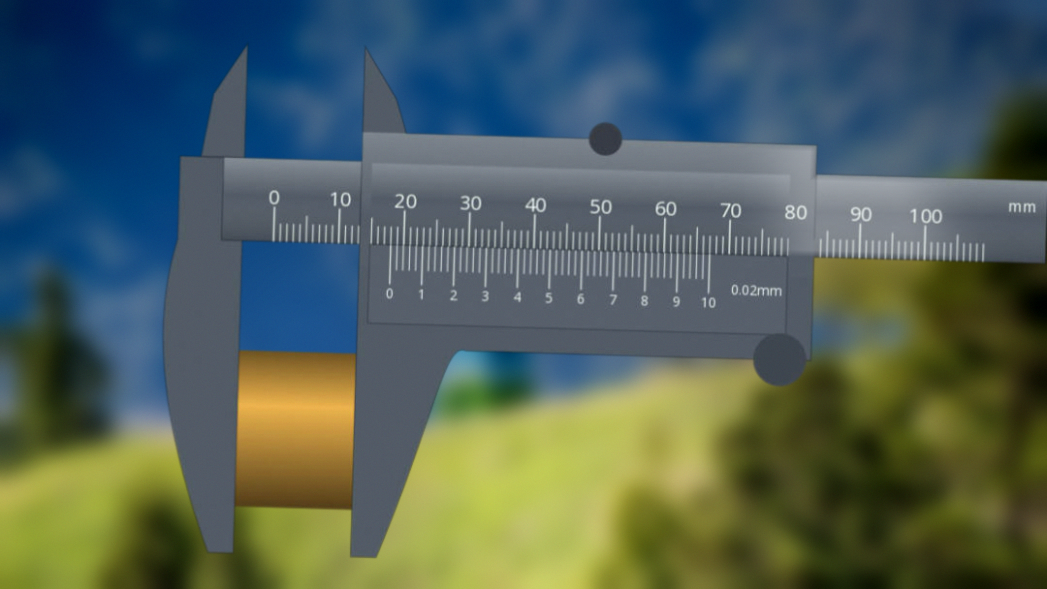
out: 18.0 mm
